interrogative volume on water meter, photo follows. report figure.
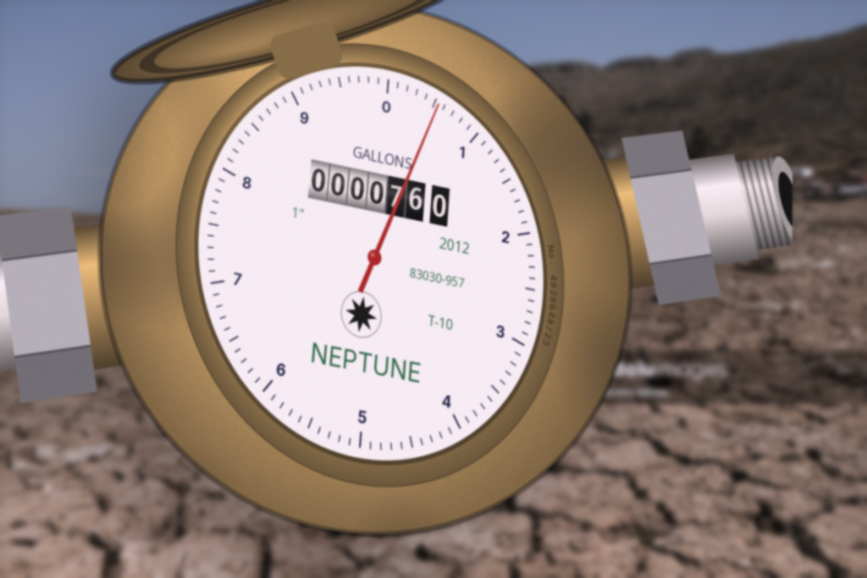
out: 760.5 gal
